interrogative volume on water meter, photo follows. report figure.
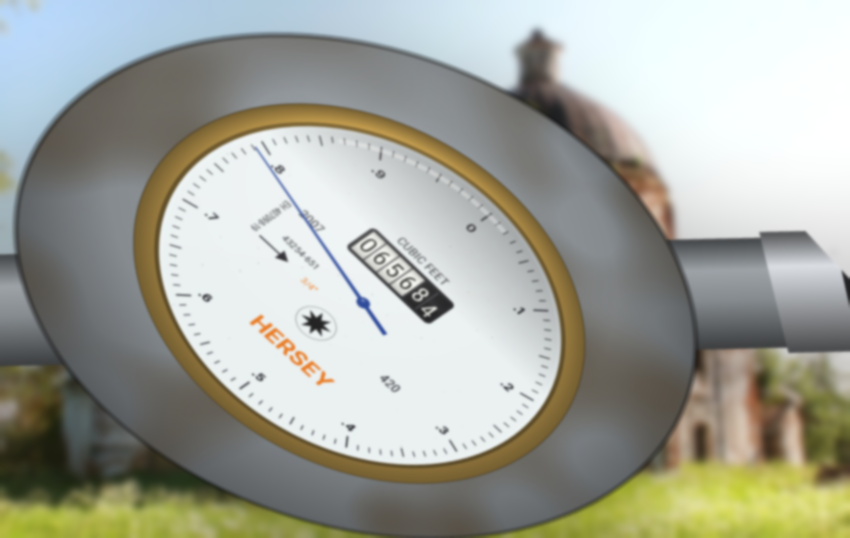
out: 65683.79 ft³
